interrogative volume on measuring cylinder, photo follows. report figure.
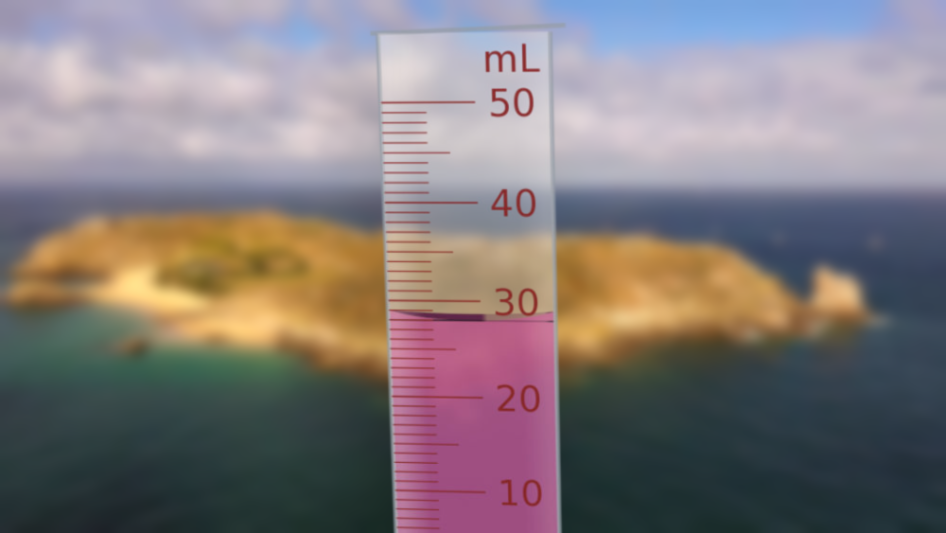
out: 28 mL
